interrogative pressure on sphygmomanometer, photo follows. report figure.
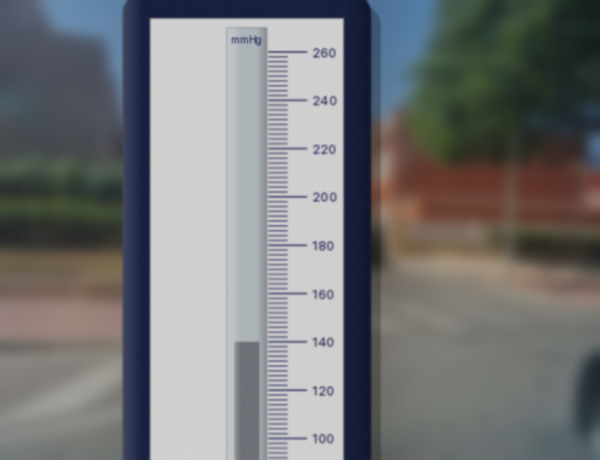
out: 140 mmHg
